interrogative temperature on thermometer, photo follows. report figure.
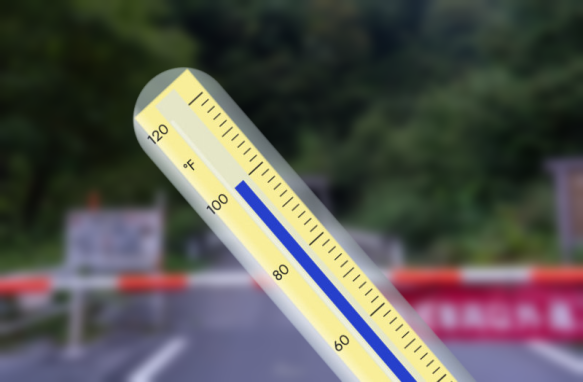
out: 100 °F
